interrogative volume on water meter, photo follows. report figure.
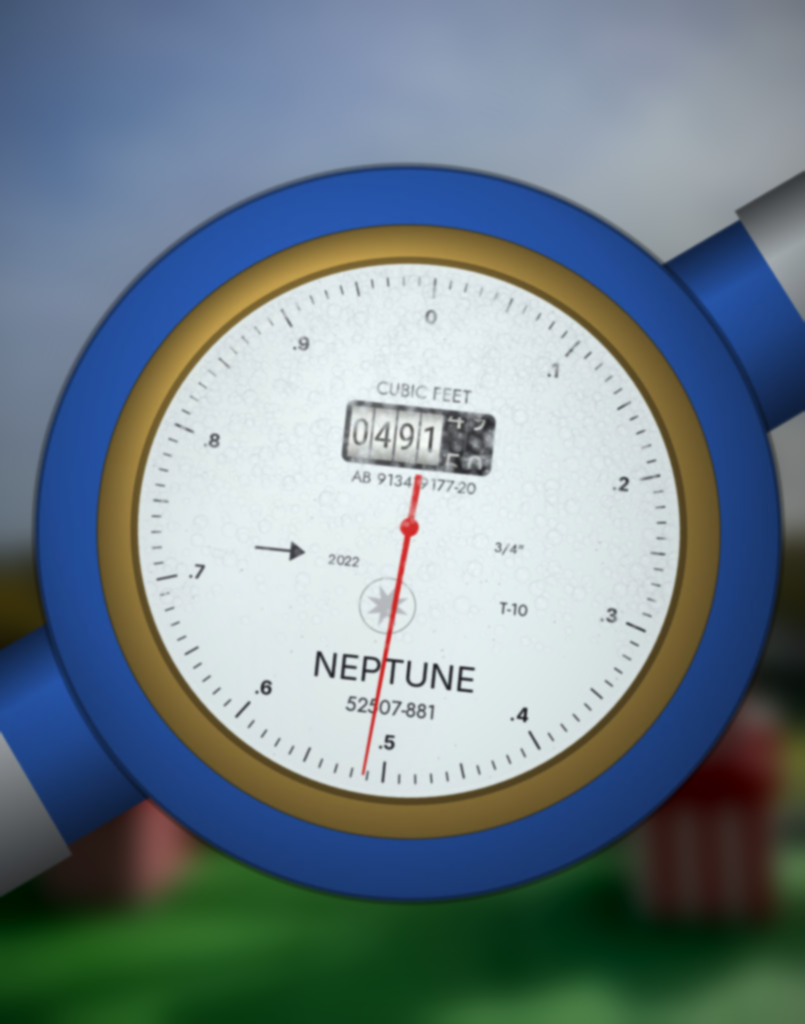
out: 49149.51 ft³
